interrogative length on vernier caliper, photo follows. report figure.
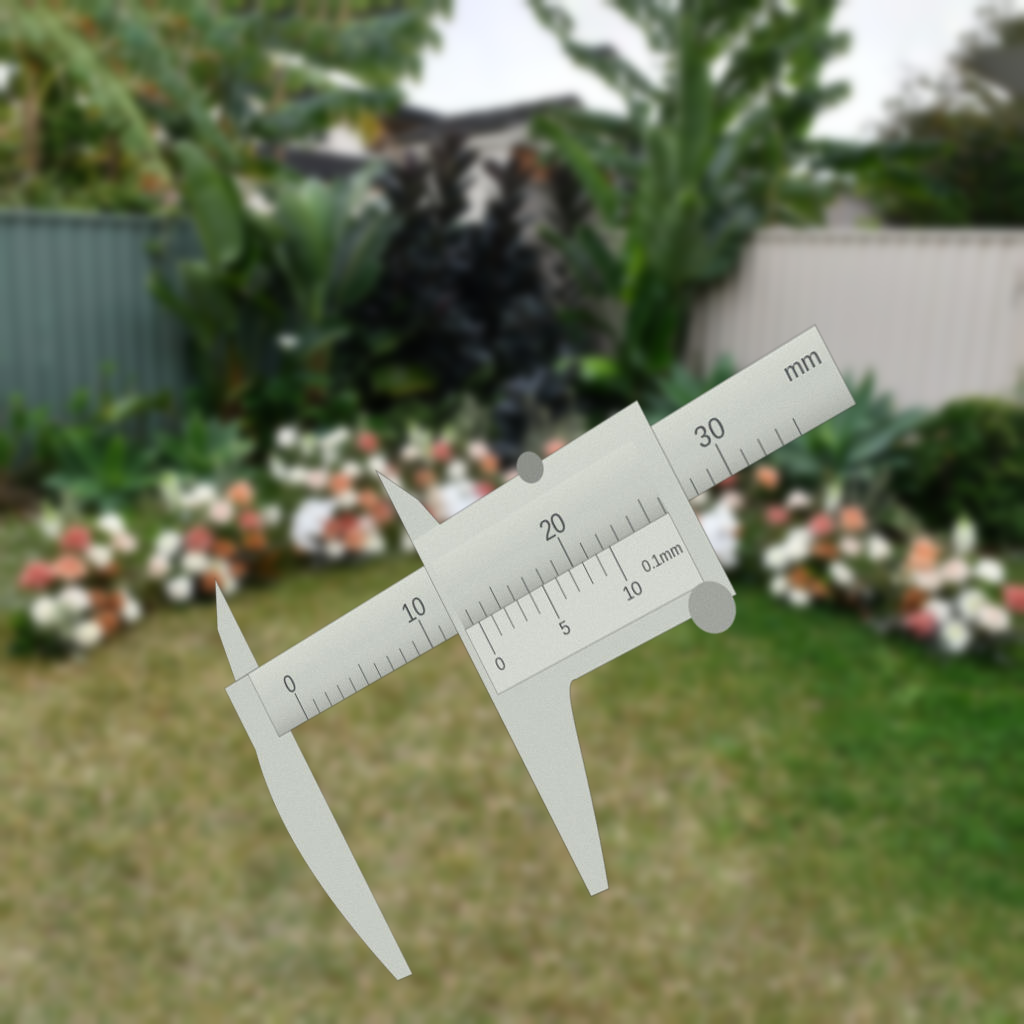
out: 13.4 mm
